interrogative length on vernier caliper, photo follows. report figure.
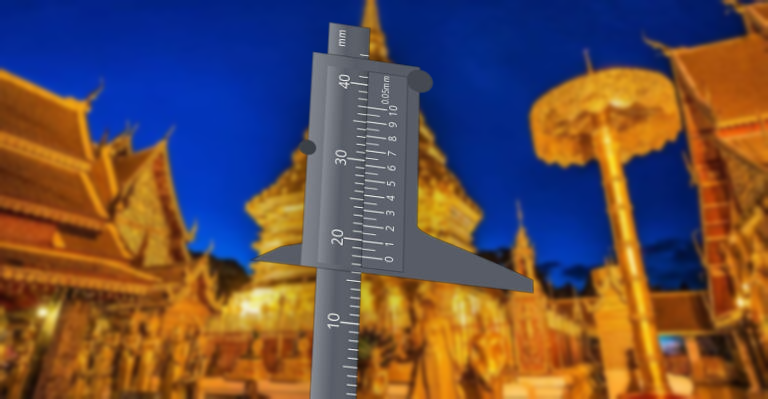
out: 18.0 mm
